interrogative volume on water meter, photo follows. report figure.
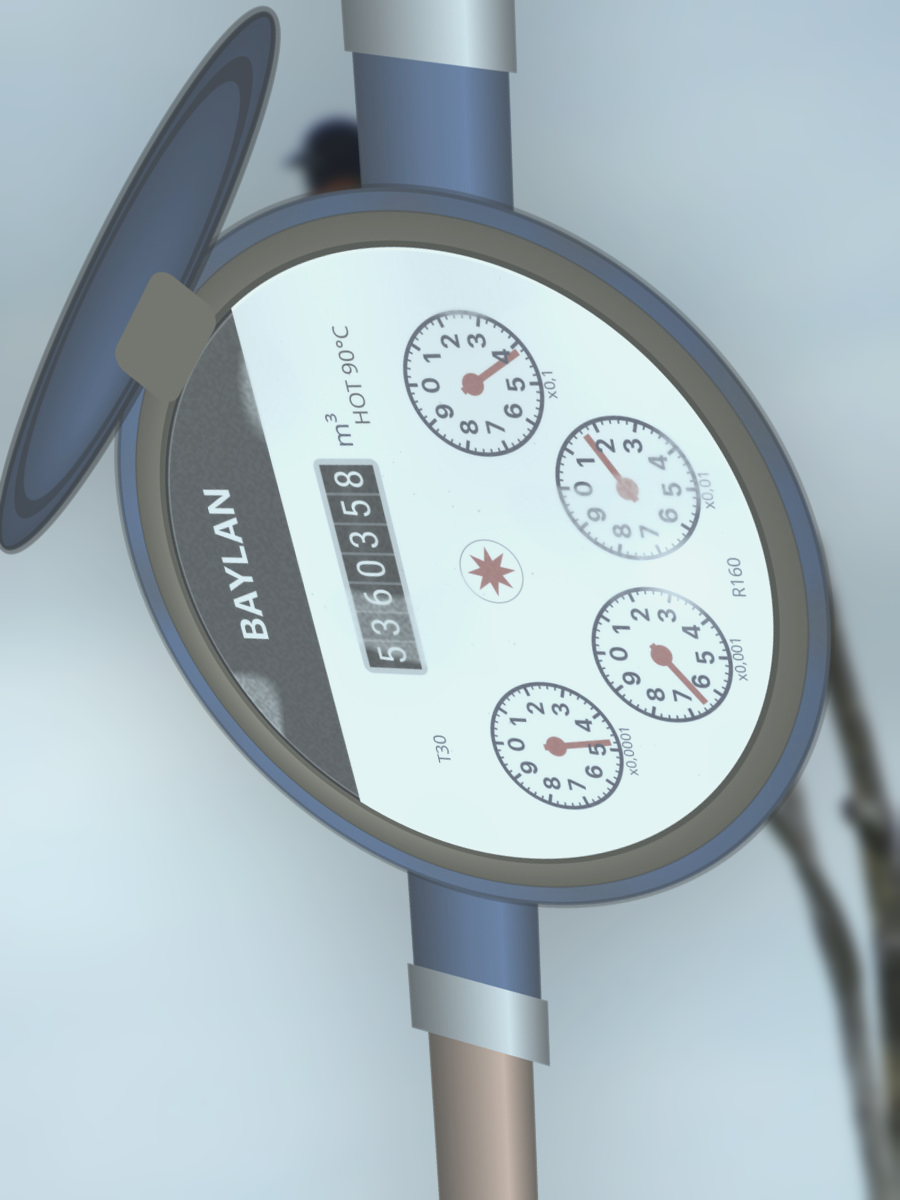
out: 5360358.4164 m³
